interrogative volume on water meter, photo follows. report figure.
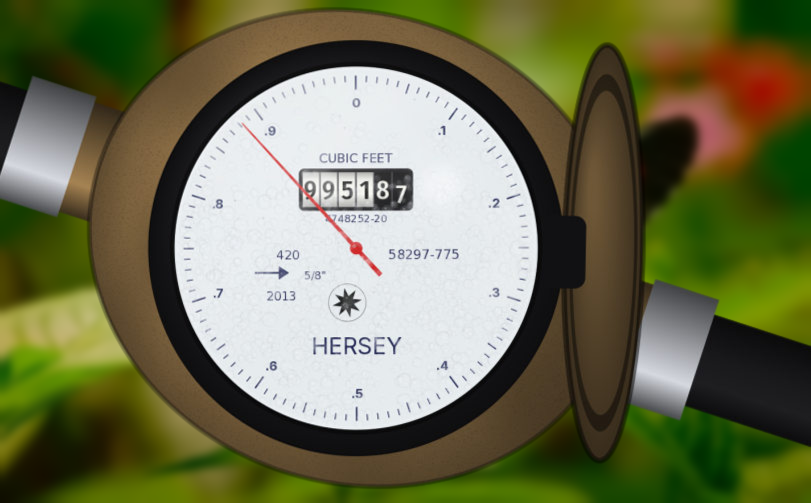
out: 995186.88 ft³
